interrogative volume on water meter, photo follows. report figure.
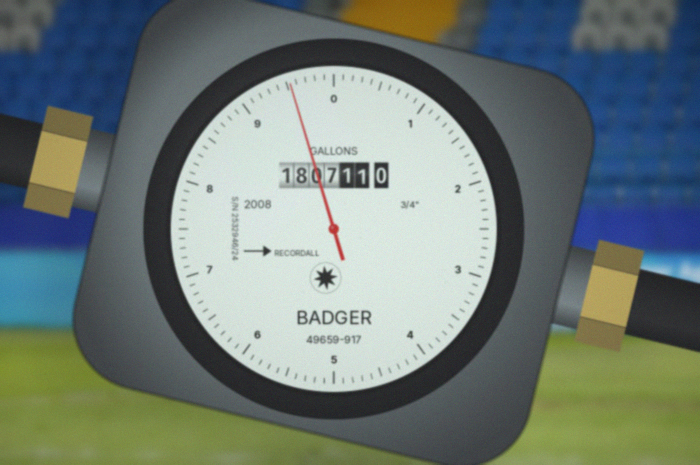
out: 1807109.5 gal
